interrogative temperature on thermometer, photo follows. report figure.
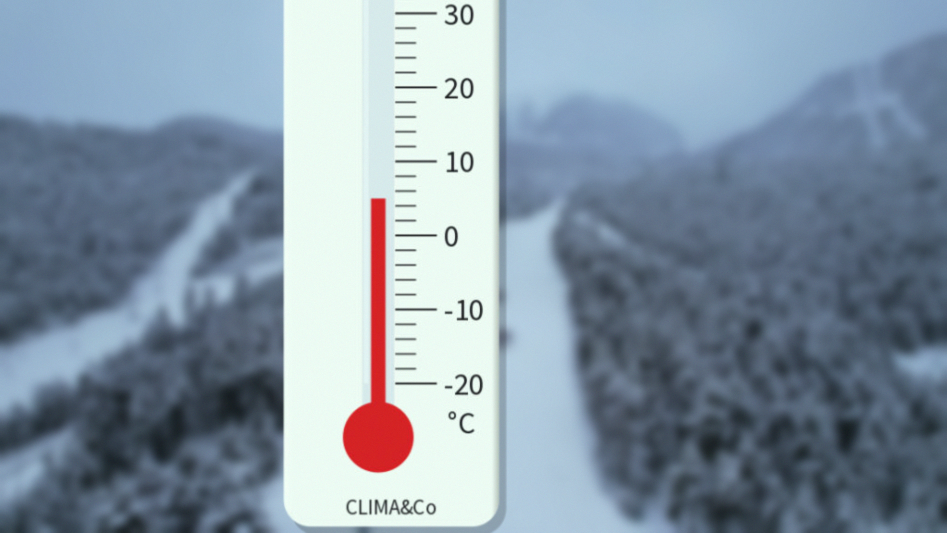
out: 5 °C
